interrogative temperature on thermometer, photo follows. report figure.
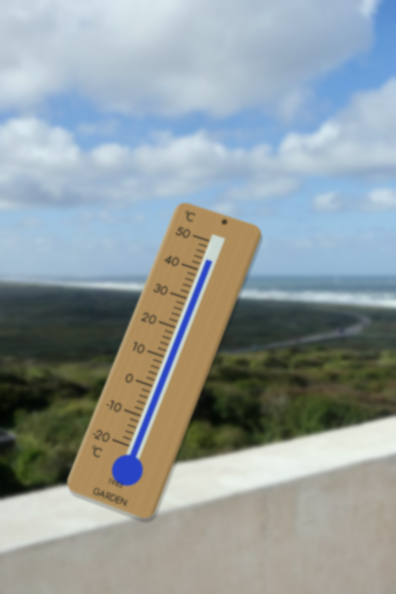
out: 44 °C
